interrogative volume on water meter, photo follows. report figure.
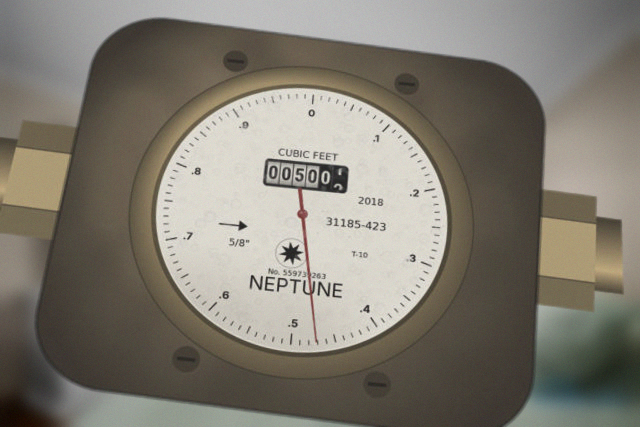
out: 5001.47 ft³
